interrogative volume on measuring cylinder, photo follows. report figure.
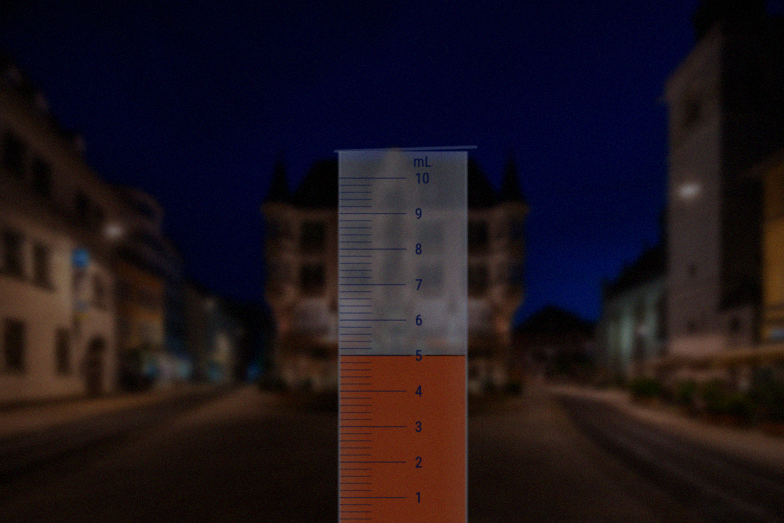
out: 5 mL
